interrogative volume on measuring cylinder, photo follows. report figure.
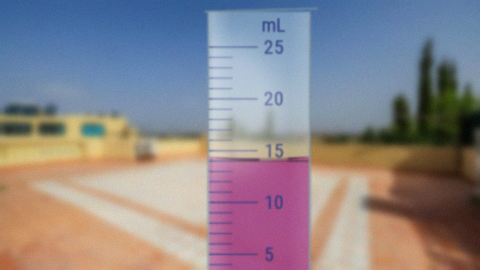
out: 14 mL
